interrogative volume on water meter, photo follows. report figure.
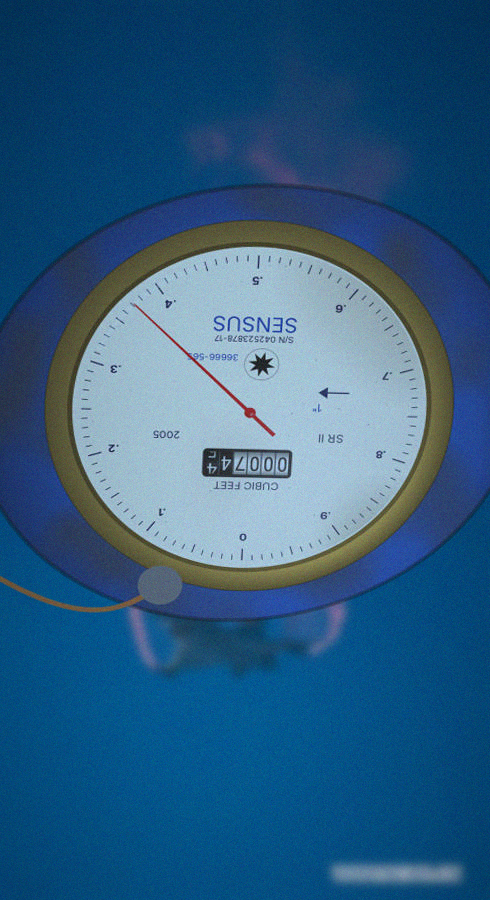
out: 744.37 ft³
